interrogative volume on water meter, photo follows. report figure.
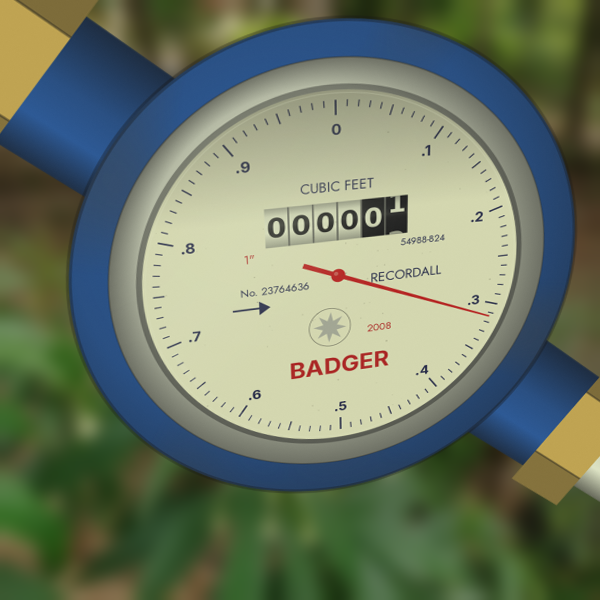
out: 1.31 ft³
